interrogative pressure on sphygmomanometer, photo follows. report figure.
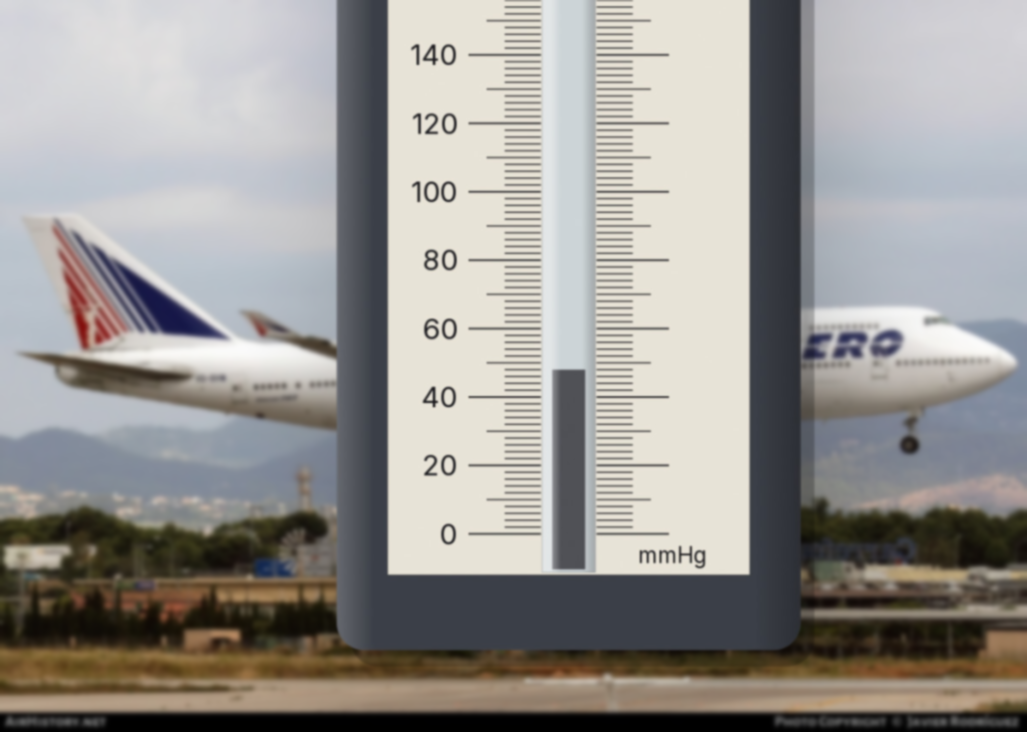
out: 48 mmHg
